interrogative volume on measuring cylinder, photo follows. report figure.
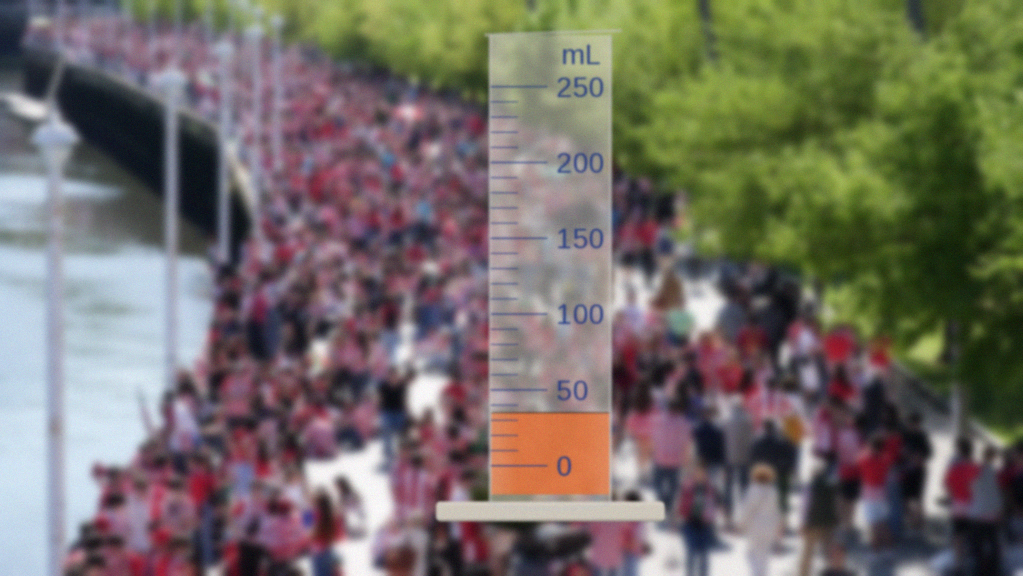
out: 35 mL
